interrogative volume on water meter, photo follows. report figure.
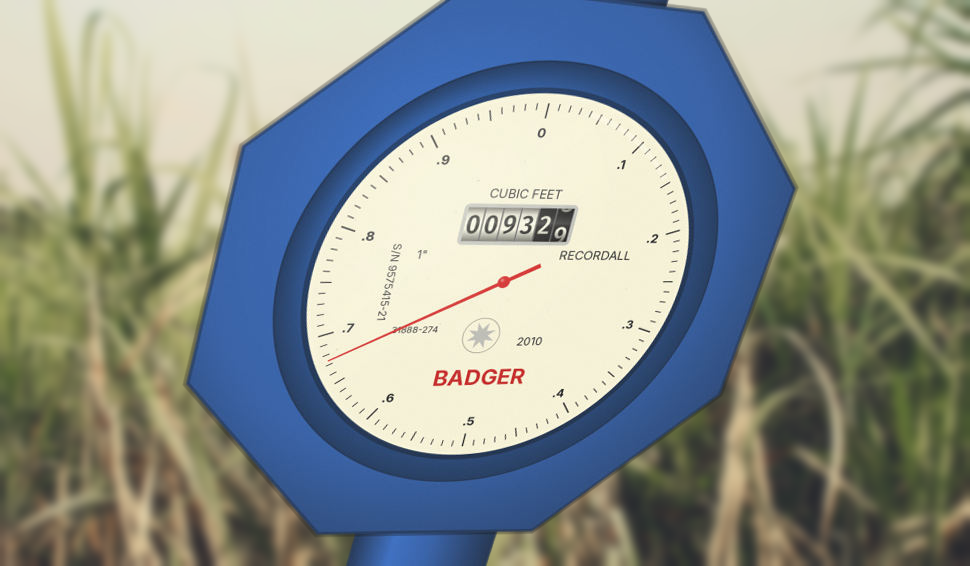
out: 9328.67 ft³
